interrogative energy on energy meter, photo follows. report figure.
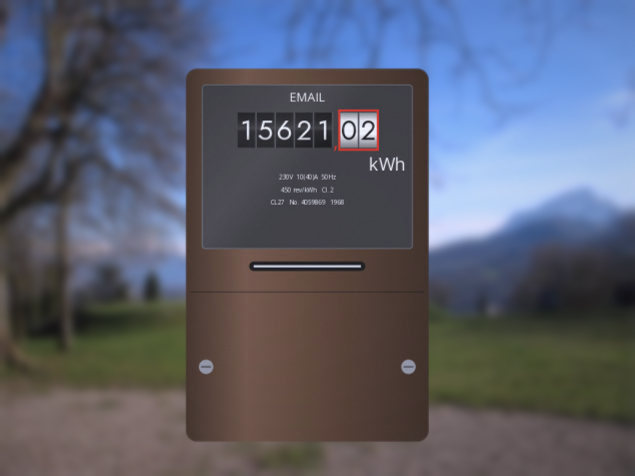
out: 15621.02 kWh
